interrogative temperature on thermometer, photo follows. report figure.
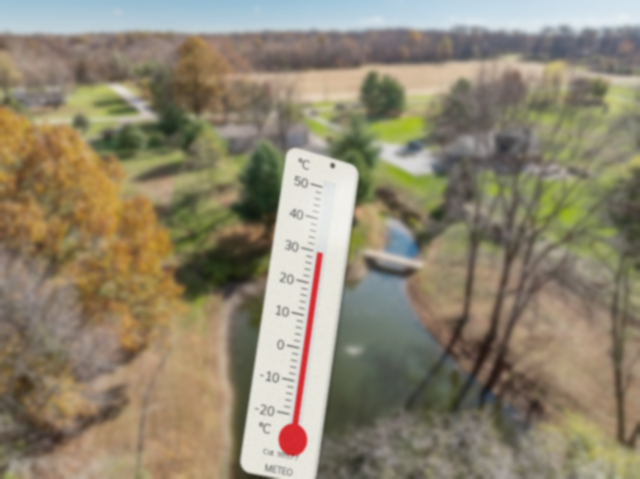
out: 30 °C
